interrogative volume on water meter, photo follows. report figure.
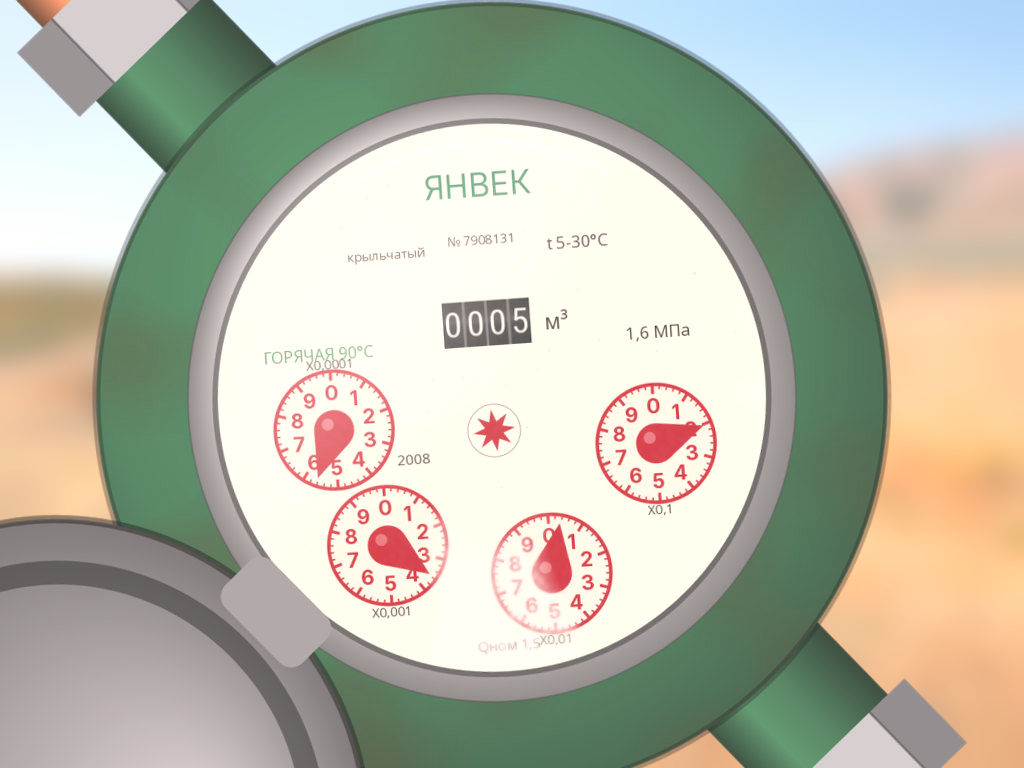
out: 5.2035 m³
